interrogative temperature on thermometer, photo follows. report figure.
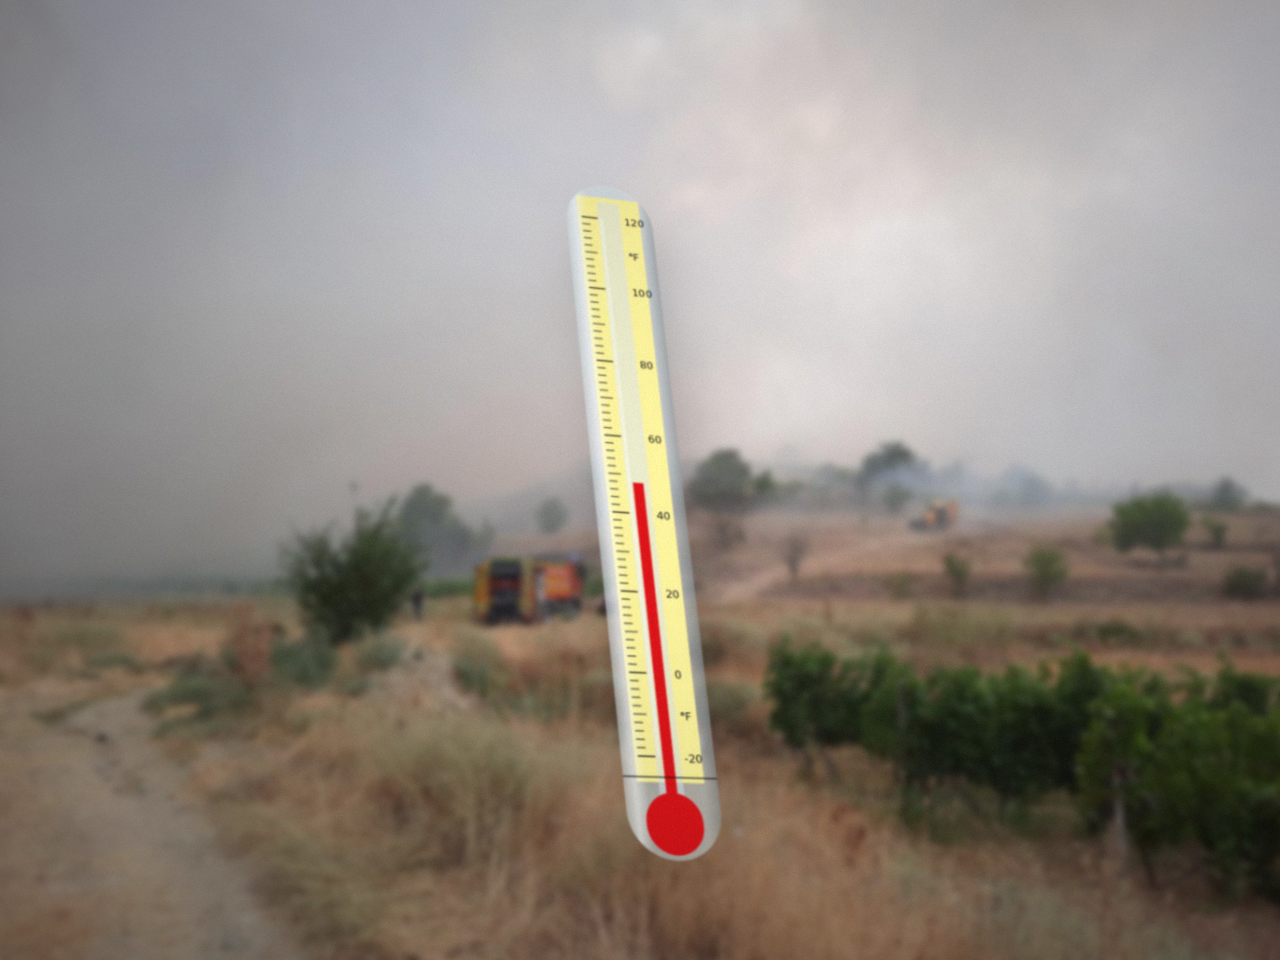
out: 48 °F
